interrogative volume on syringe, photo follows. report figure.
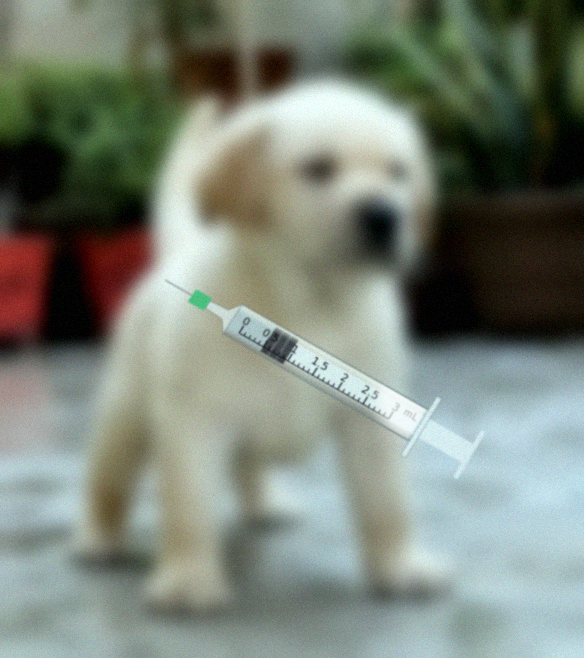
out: 0.5 mL
